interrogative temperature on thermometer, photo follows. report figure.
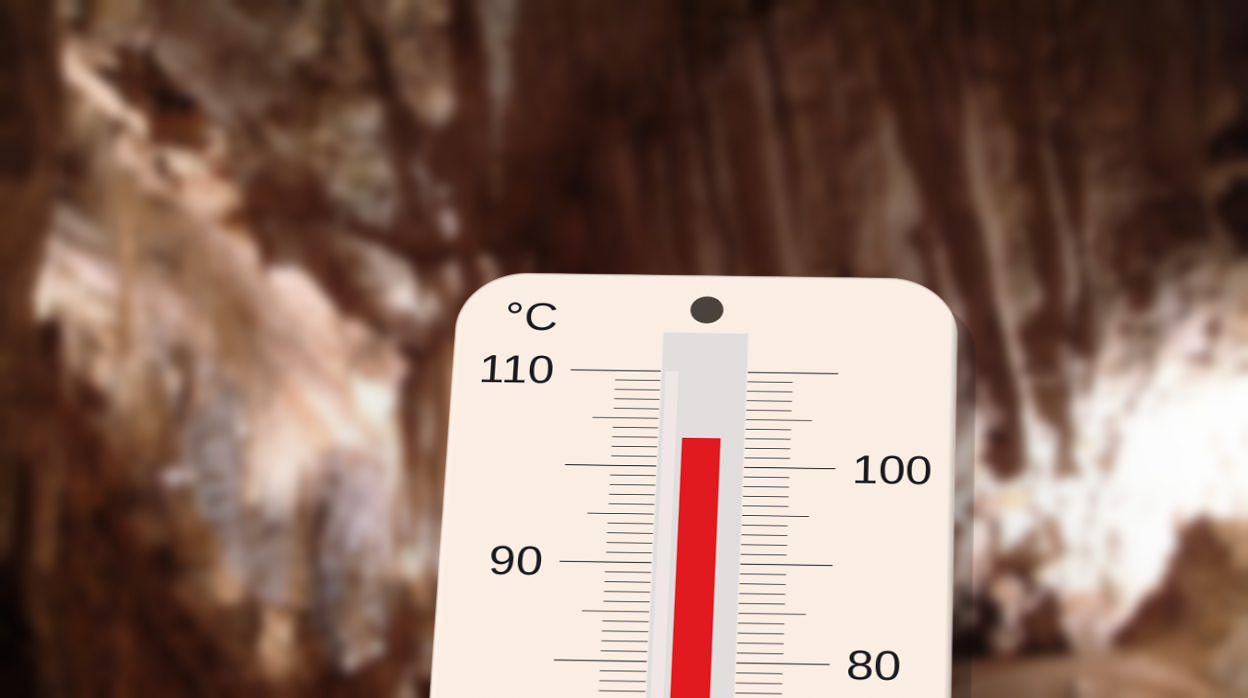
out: 103 °C
